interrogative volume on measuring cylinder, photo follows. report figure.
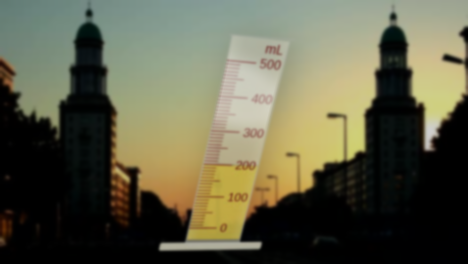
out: 200 mL
